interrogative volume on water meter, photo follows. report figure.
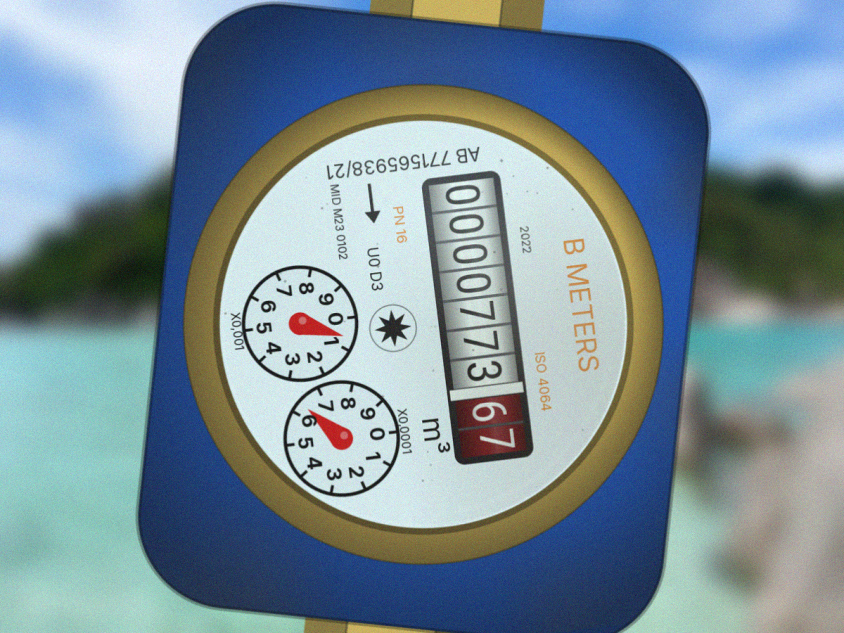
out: 773.6706 m³
